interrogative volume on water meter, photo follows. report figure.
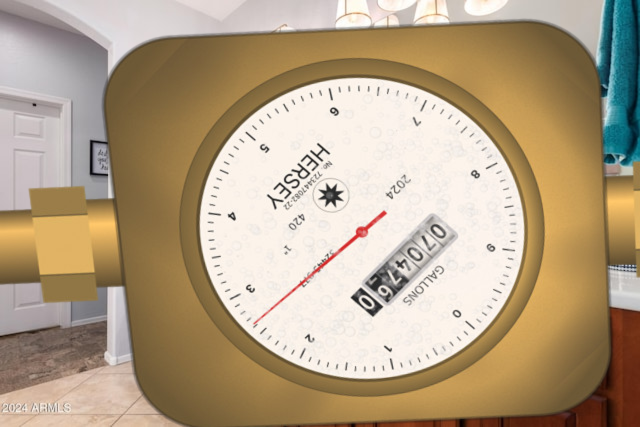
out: 704762.6 gal
